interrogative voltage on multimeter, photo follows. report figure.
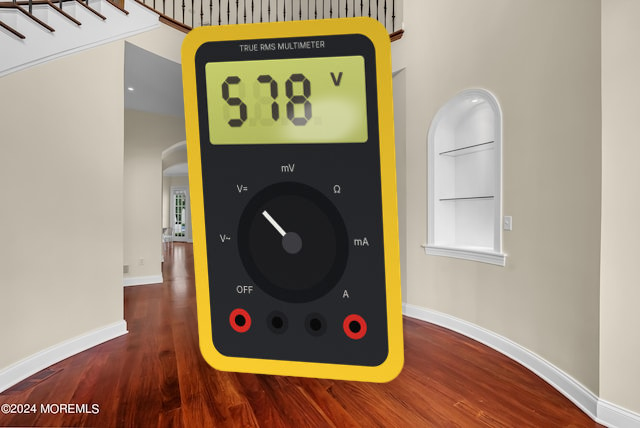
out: 578 V
